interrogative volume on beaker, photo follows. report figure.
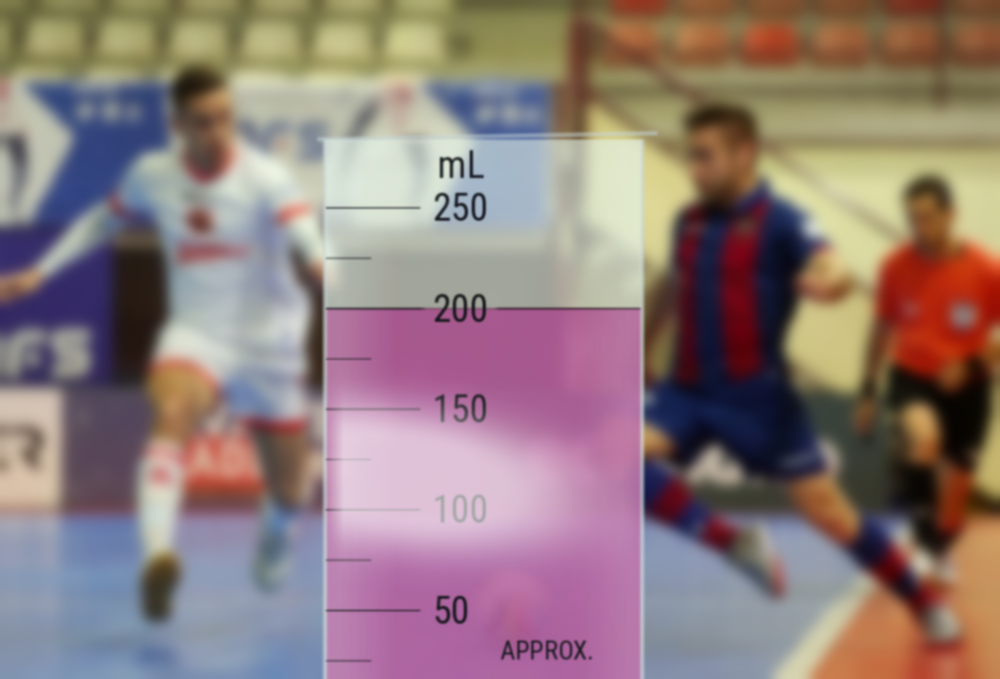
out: 200 mL
